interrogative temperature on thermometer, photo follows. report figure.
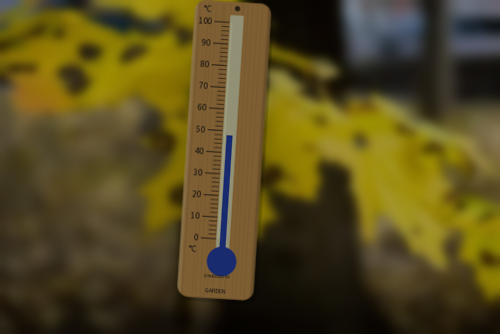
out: 48 °C
